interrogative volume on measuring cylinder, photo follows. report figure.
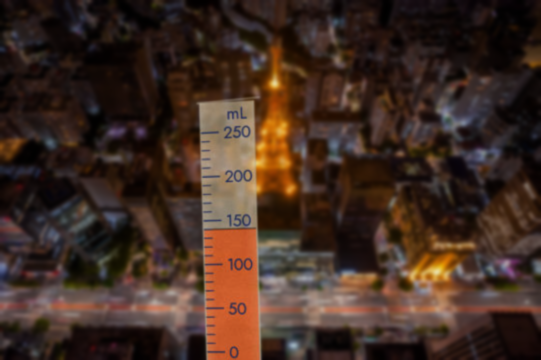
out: 140 mL
